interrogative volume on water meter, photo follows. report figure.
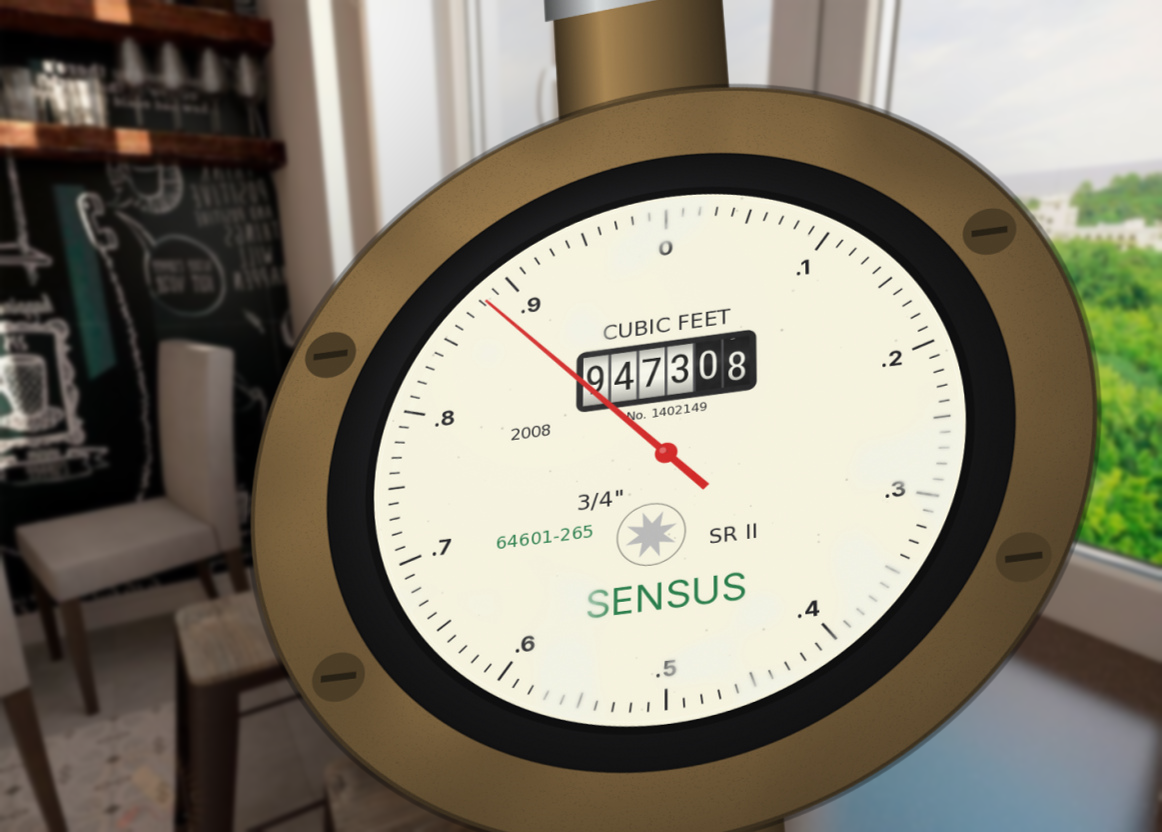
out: 947307.88 ft³
